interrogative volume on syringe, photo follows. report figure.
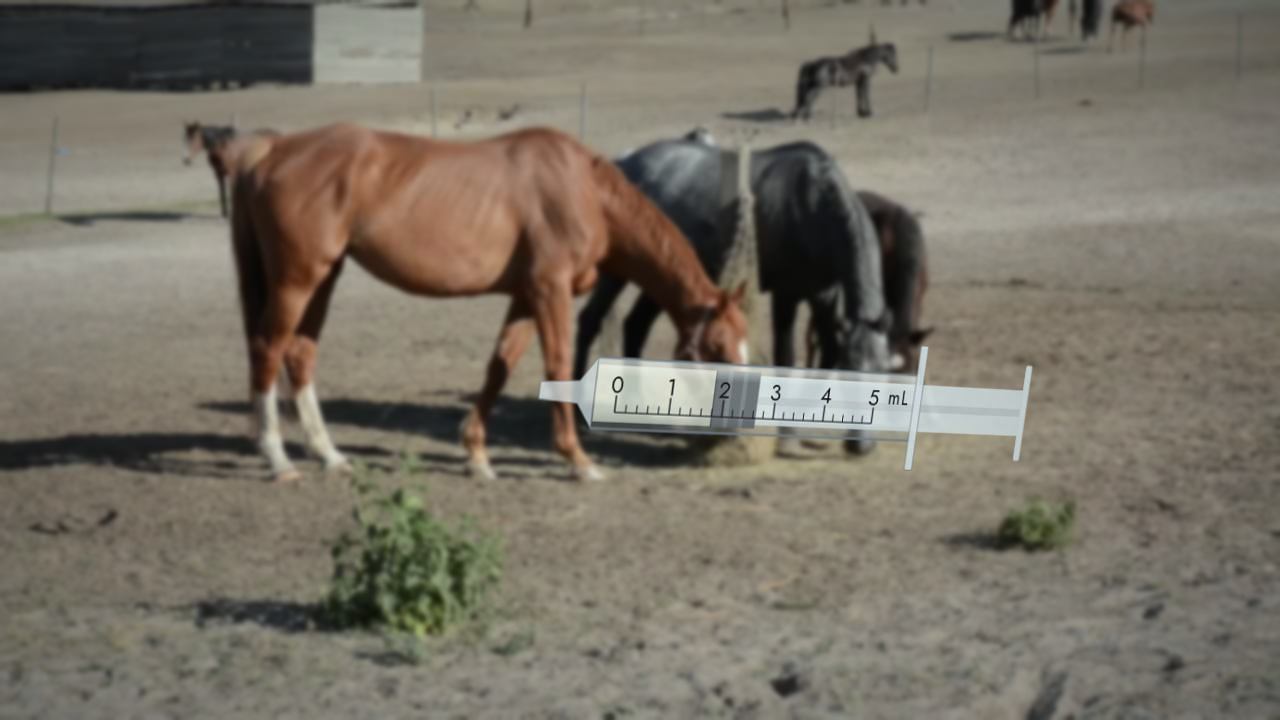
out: 1.8 mL
